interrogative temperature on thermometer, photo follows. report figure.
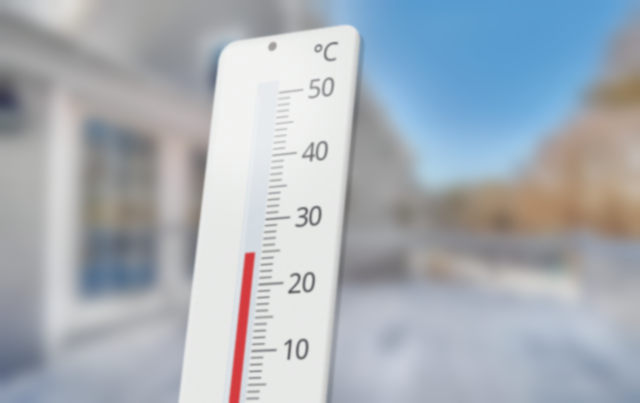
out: 25 °C
